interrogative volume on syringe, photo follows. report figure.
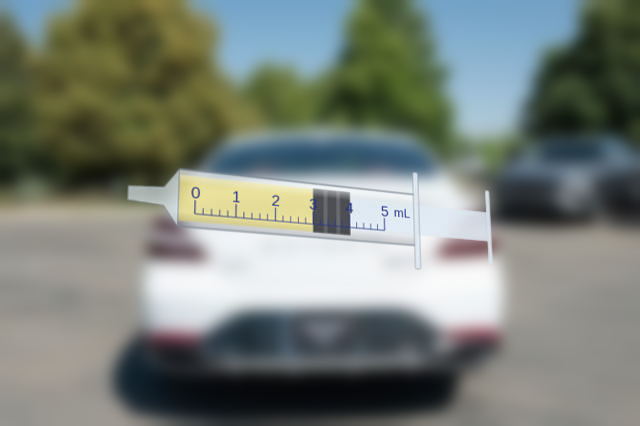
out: 3 mL
